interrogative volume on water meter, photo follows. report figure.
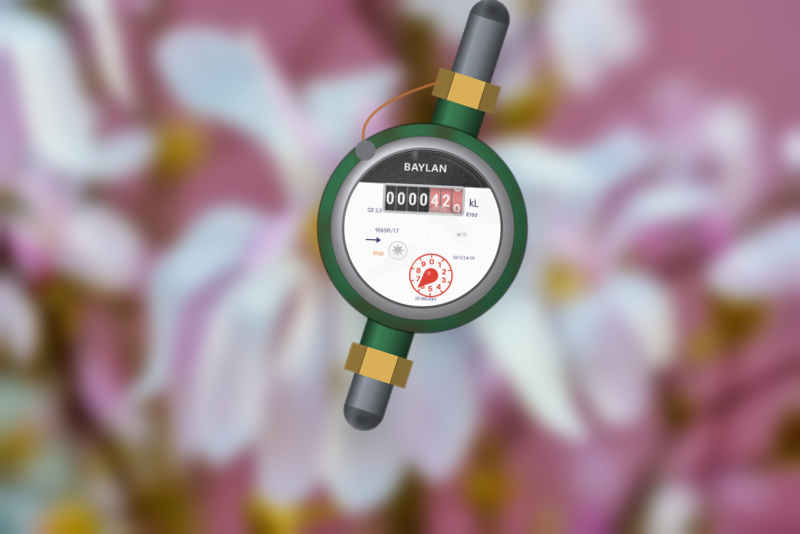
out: 0.4286 kL
